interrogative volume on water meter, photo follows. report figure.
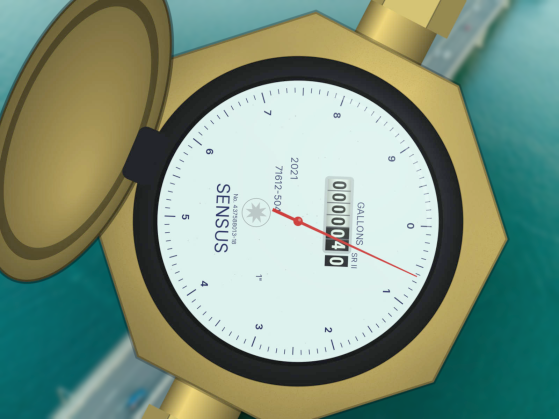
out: 40.6 gal
